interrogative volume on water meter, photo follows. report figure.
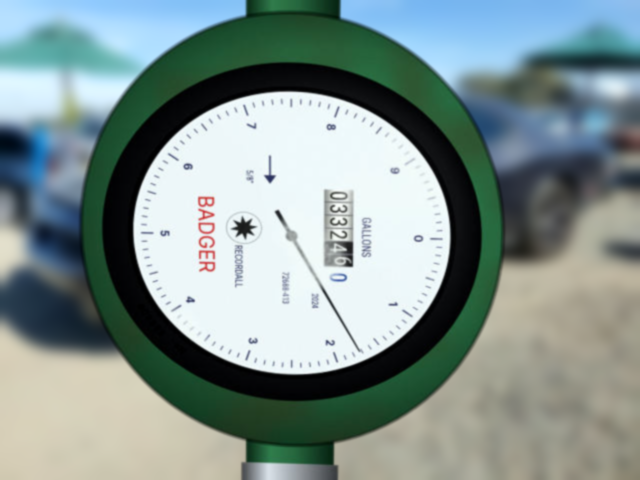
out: 332461.7 gal
